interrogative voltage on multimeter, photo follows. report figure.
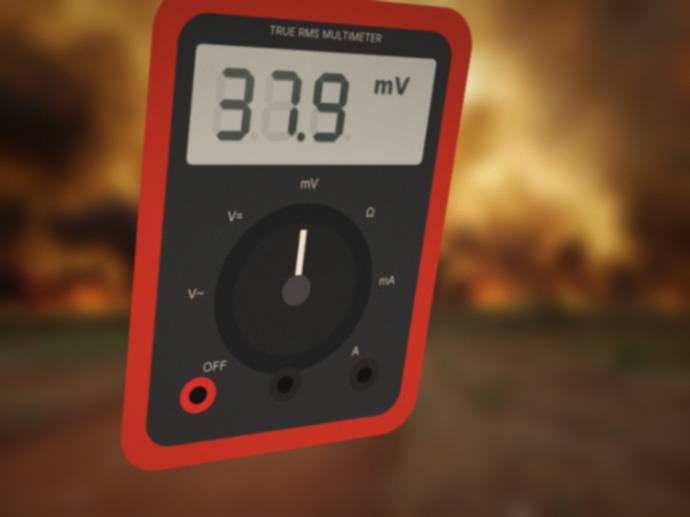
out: 37.9 mV
